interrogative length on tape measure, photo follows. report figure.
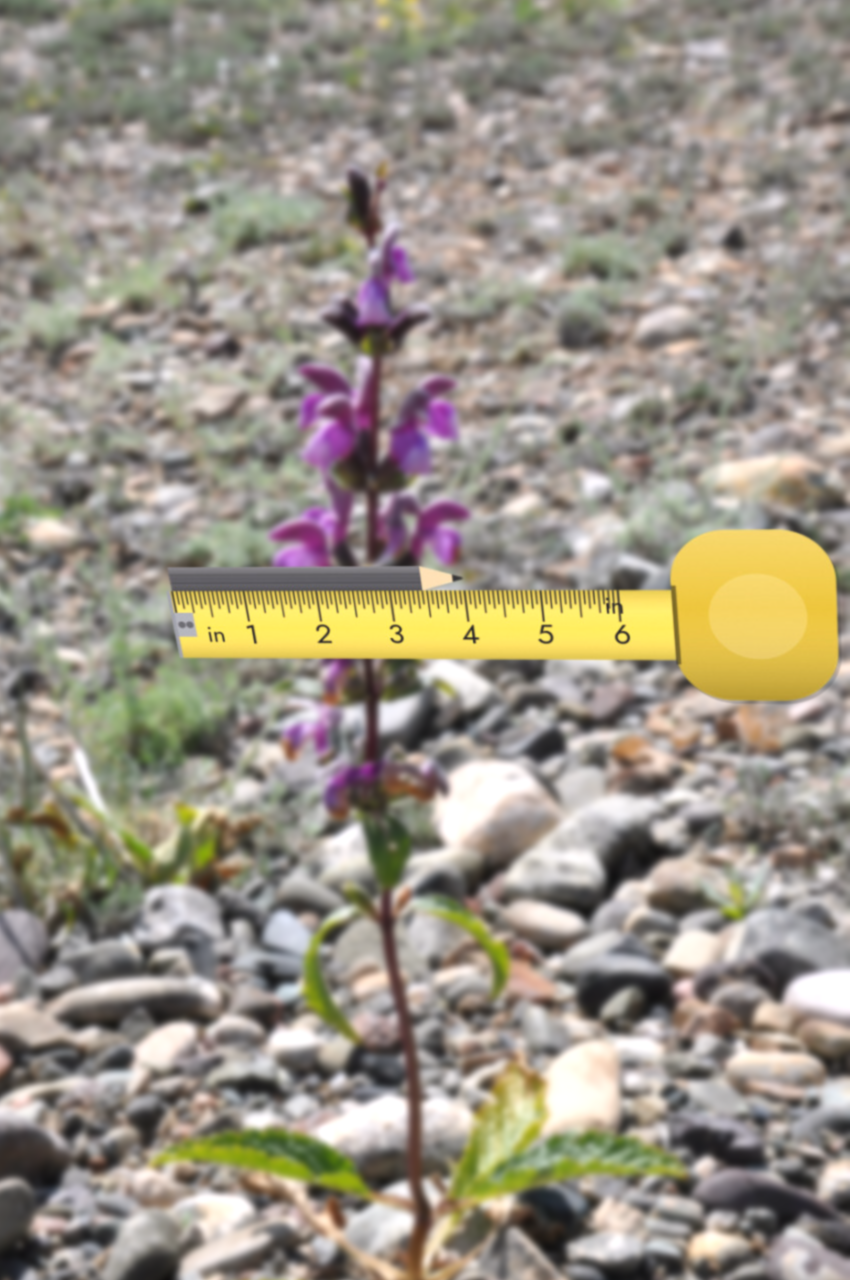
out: 4 in
